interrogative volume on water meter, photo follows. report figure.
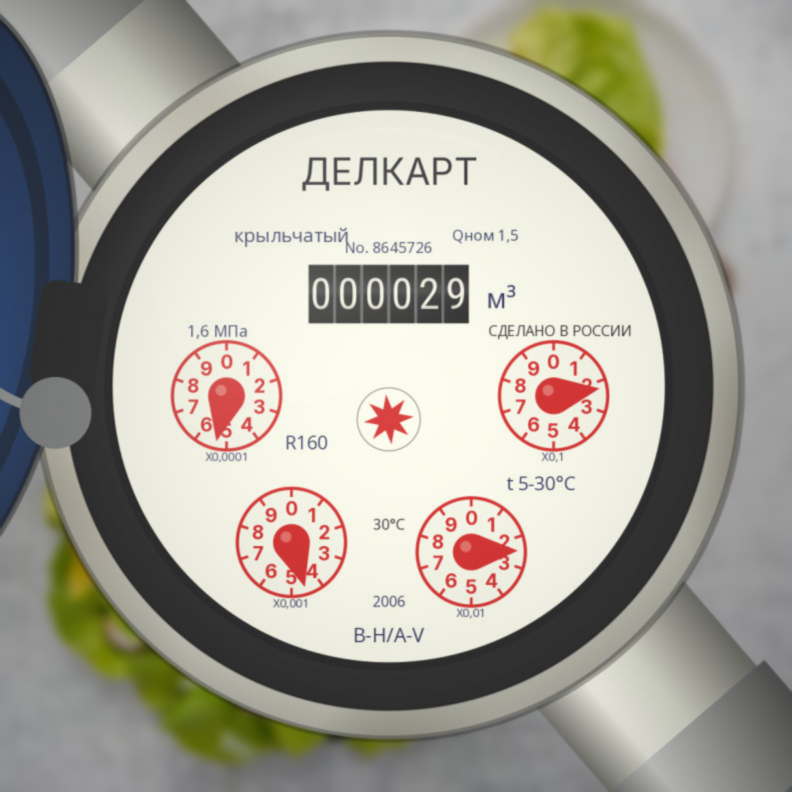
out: 29.2245 m³
